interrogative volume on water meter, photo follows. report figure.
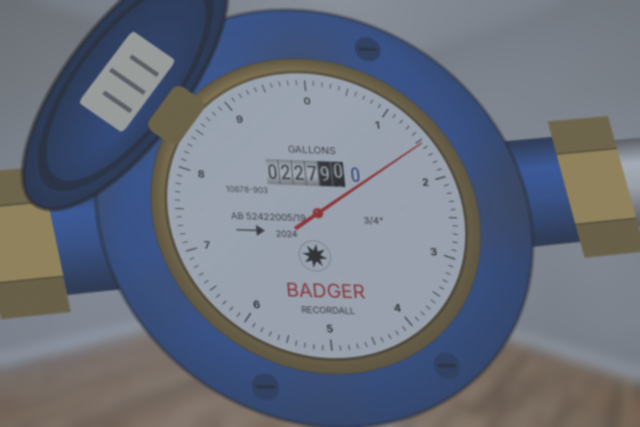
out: 227901.5 gal
